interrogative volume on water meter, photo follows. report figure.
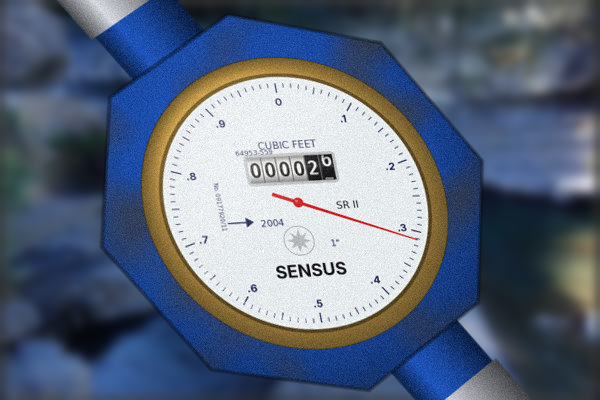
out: 26.31 ft³
